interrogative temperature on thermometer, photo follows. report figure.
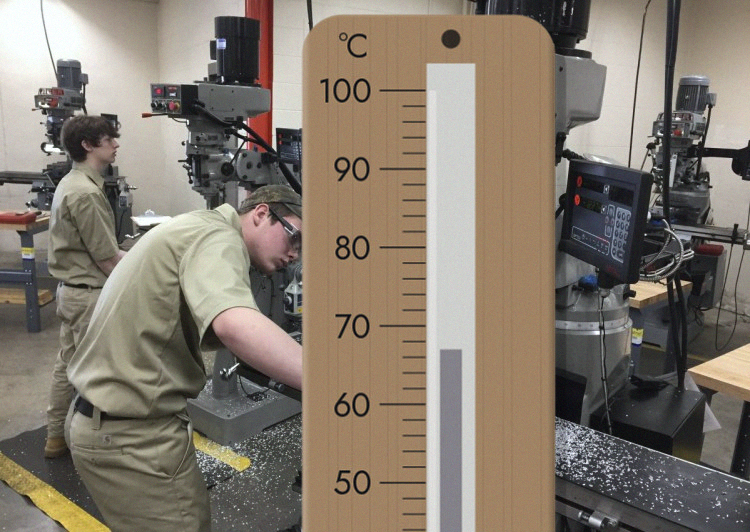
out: 67 °C
